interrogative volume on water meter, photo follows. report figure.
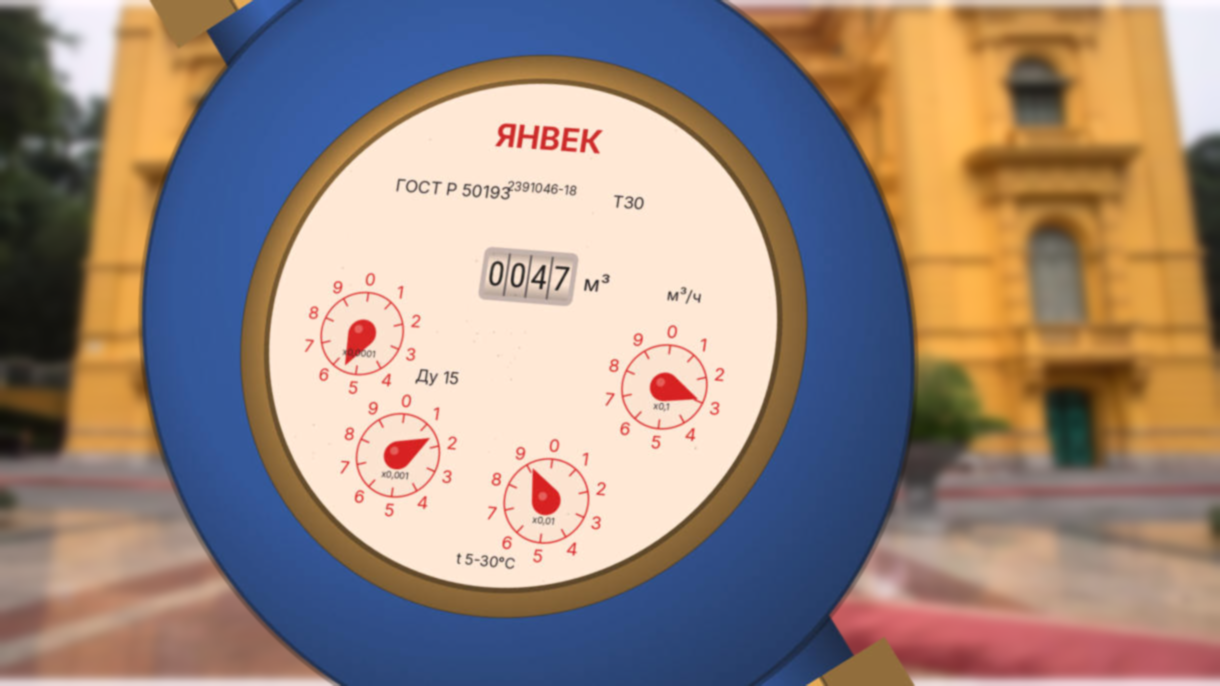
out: 47.2915 m³
